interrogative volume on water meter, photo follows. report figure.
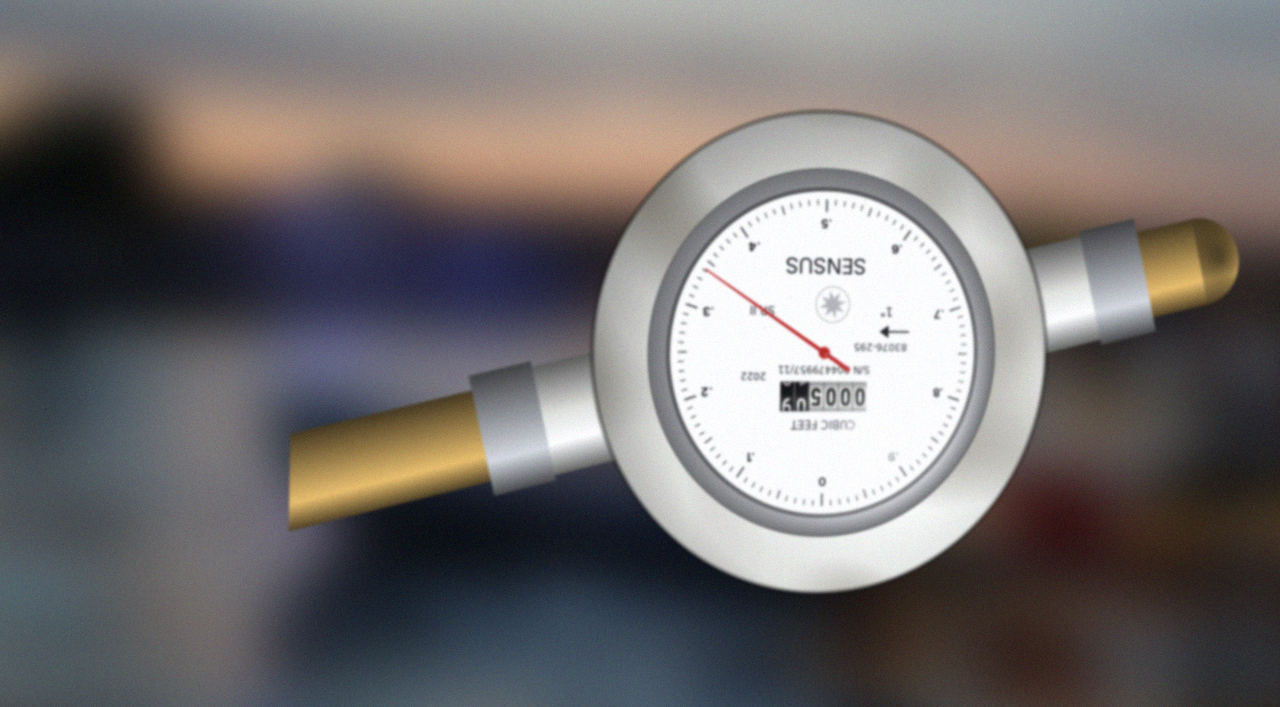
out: 509.34 ft³
